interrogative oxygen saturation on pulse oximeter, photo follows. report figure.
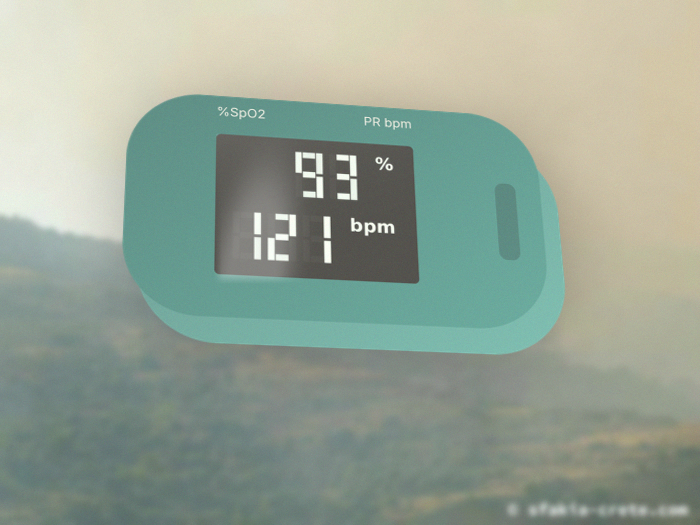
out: 93 %
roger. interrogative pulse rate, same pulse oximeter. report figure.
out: 121 bpm
